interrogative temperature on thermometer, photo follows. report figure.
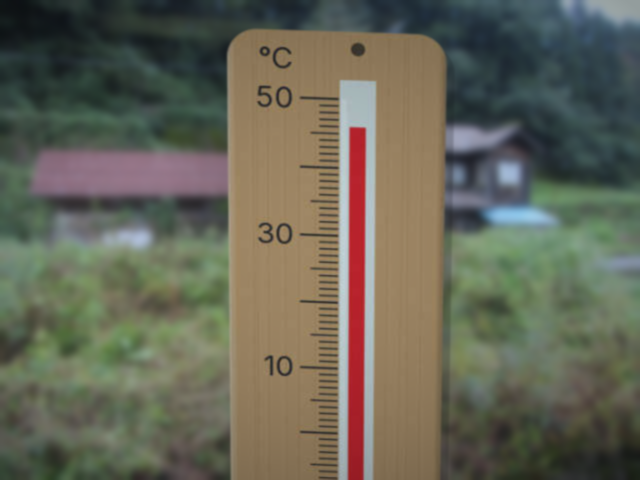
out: 46 °C
